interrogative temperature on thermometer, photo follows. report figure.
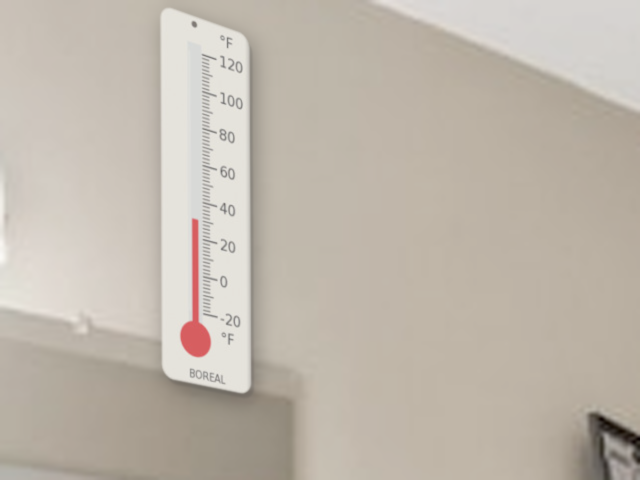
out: 30 °F
